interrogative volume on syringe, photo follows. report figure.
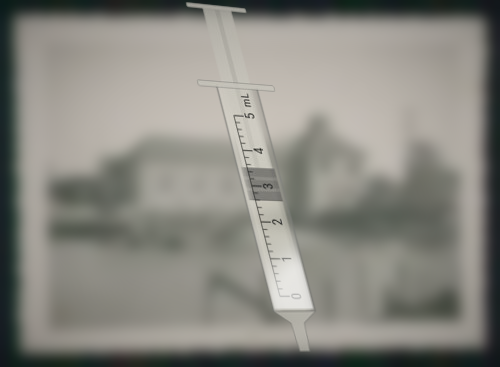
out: 2.6 mL
